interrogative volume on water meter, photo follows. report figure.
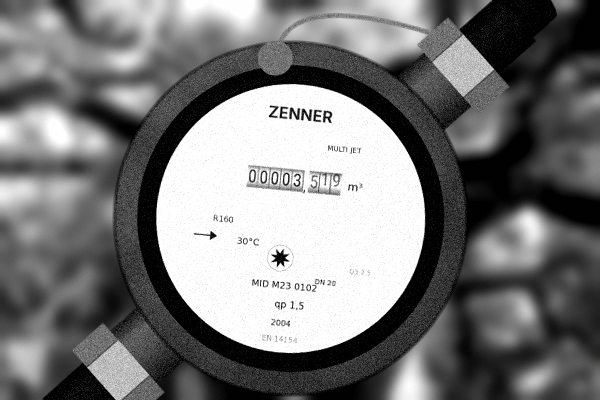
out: 3.519 m³
